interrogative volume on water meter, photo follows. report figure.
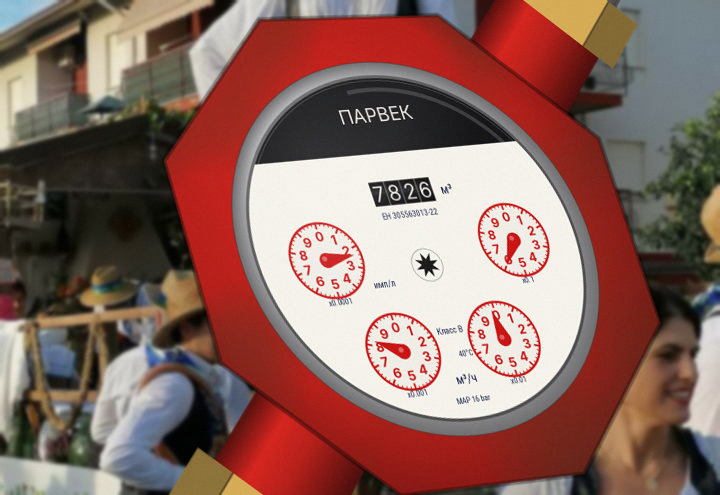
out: 7826.5982 m³
